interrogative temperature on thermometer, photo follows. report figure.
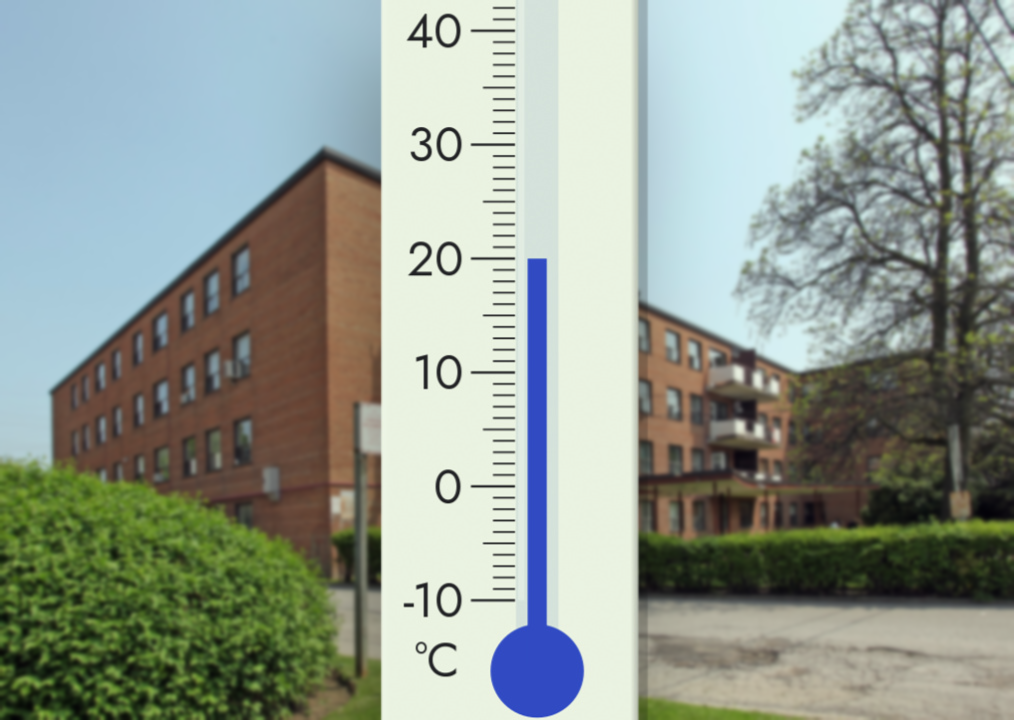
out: 20 °C
